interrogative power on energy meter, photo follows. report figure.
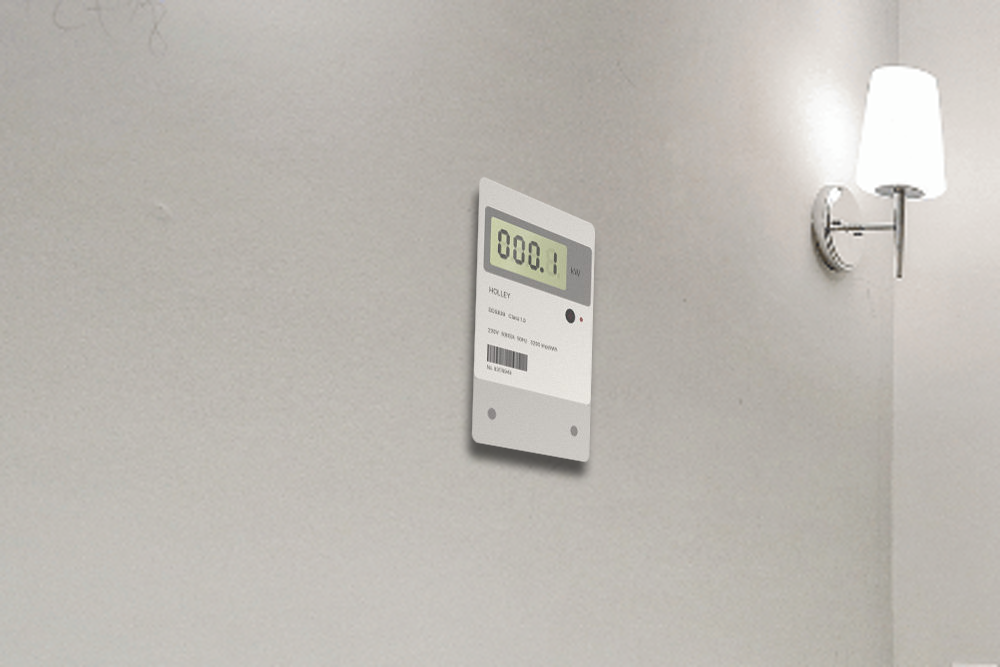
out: 0.1 kW
